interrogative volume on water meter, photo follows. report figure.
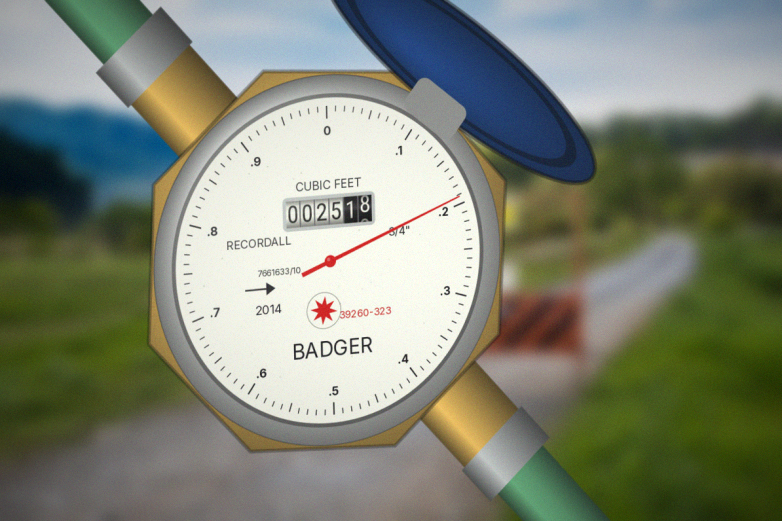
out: 2518.19 ft³
